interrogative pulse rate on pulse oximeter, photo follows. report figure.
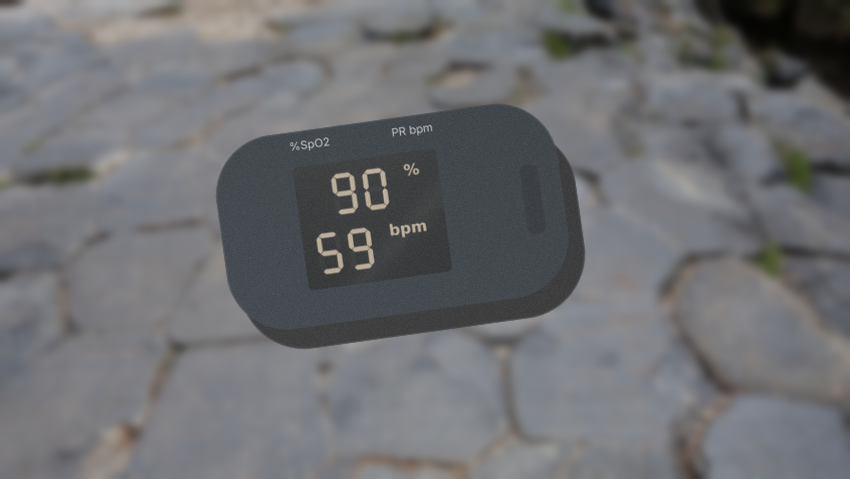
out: 59 bpm
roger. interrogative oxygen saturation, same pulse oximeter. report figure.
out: 90 %
